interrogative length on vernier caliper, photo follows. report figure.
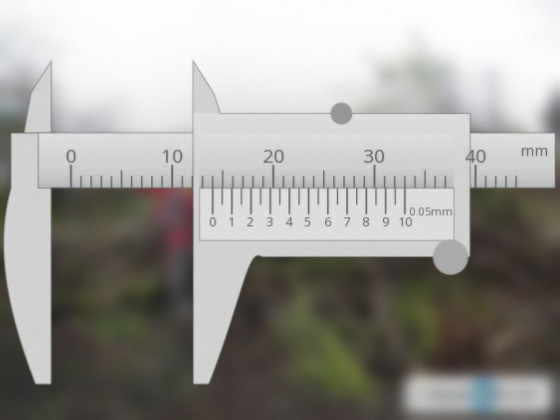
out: 14.0 mm
